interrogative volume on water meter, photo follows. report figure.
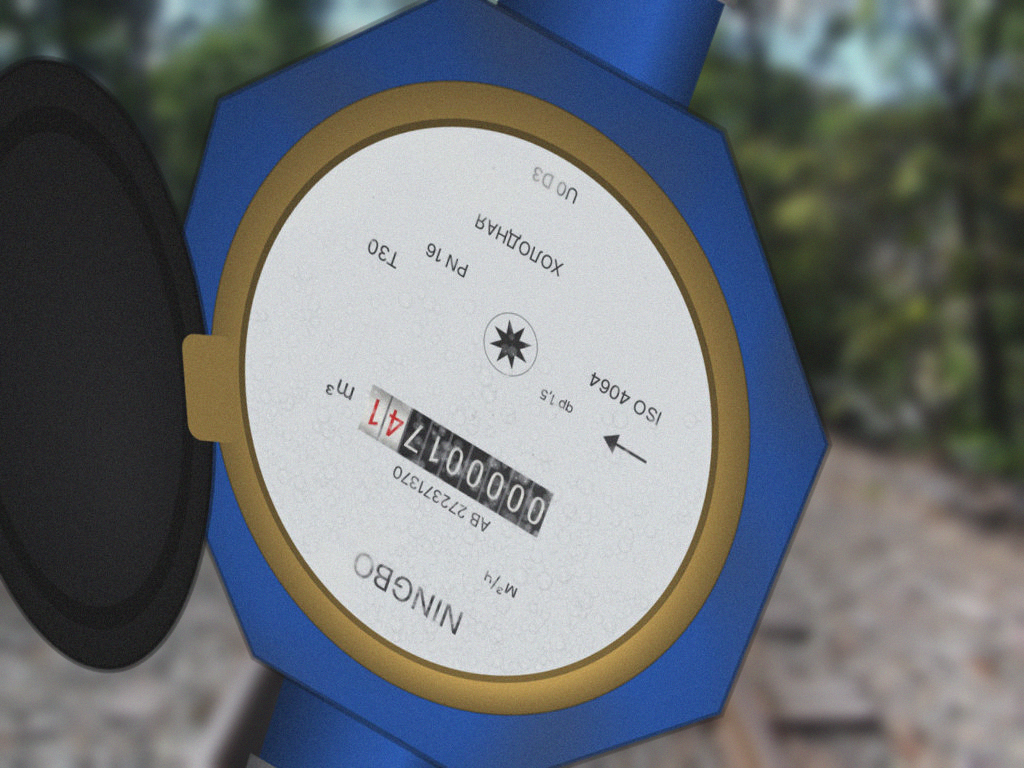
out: 17.41 m³
